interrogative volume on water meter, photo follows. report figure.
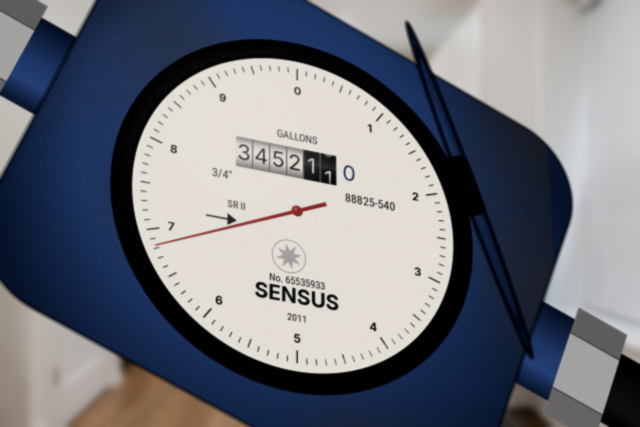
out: 3452106.8 gal
